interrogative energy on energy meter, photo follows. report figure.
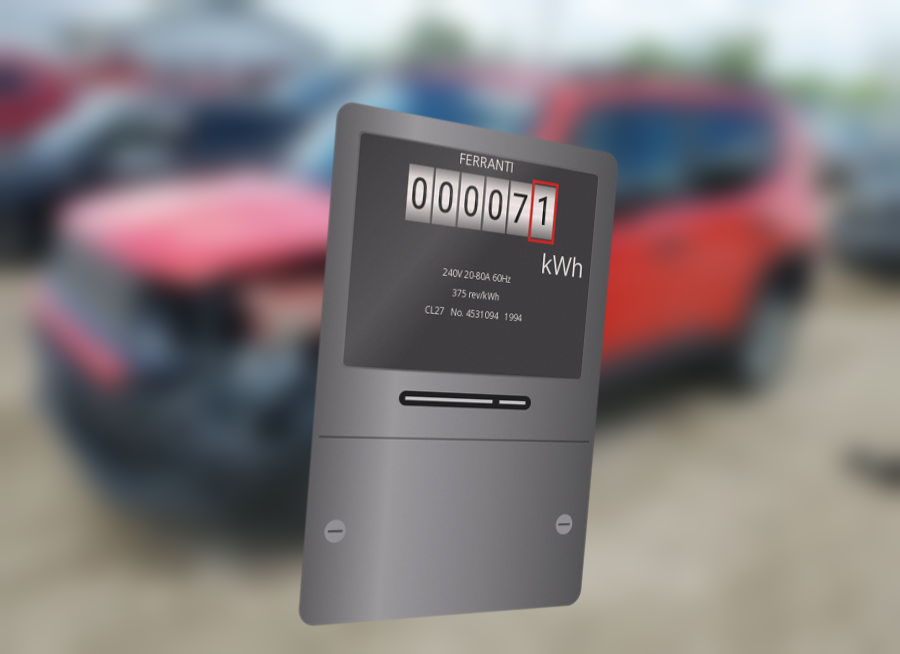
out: 7.1 kWh
